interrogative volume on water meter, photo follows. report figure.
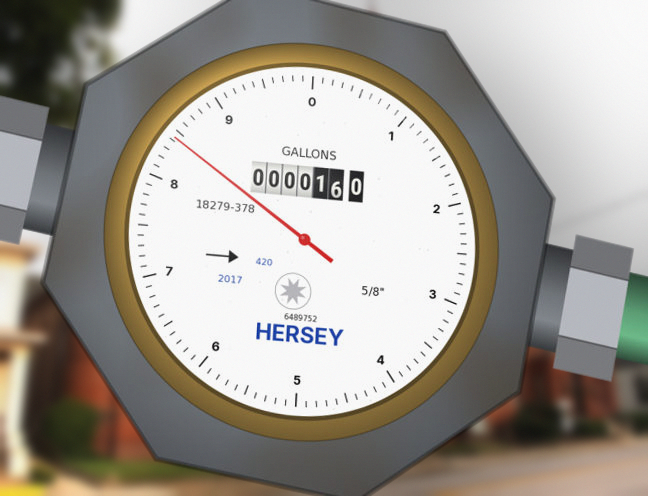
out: 158.4 gal
